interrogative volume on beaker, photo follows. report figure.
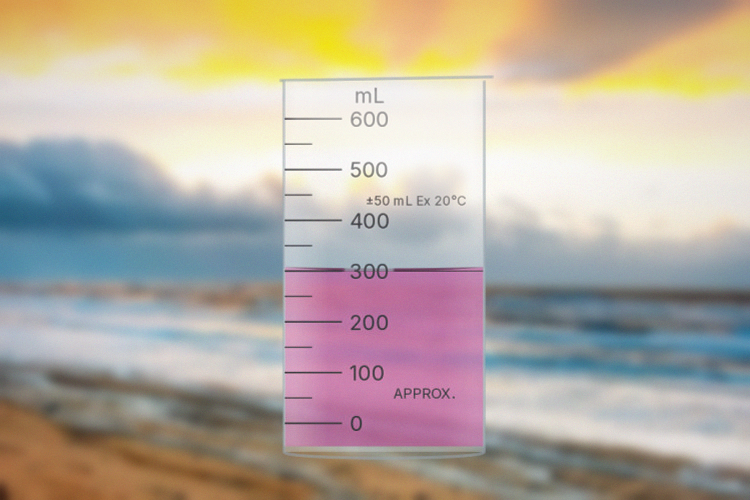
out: 300 mL
